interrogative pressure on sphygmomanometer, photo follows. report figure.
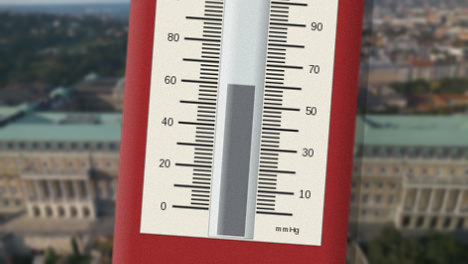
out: 60 mmHg
